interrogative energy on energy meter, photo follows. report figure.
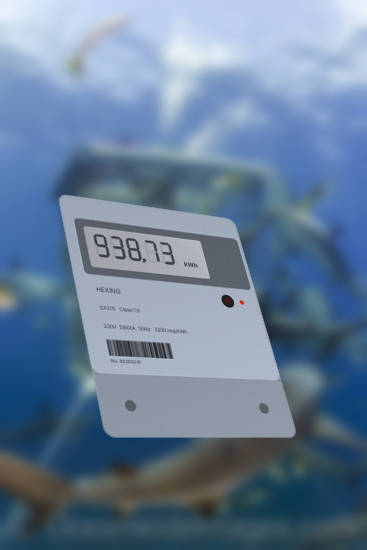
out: 938.73 kWh
